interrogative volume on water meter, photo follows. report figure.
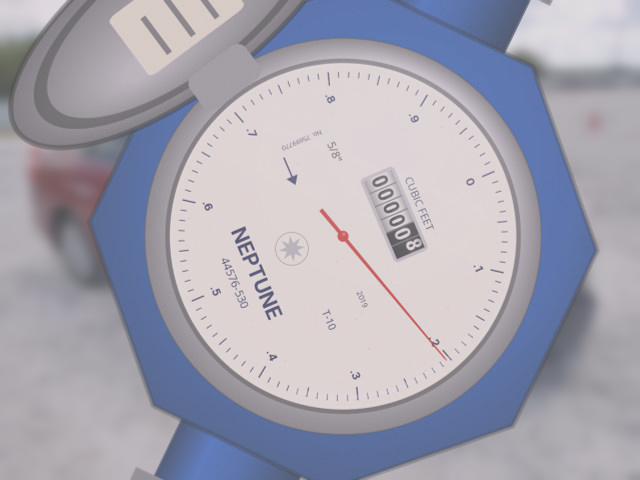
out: 8.20 ft³
